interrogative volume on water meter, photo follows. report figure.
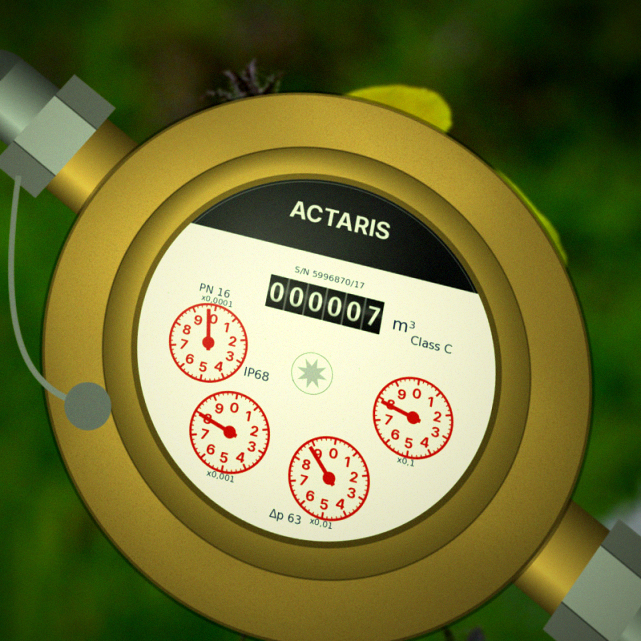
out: 7.7879 m³
